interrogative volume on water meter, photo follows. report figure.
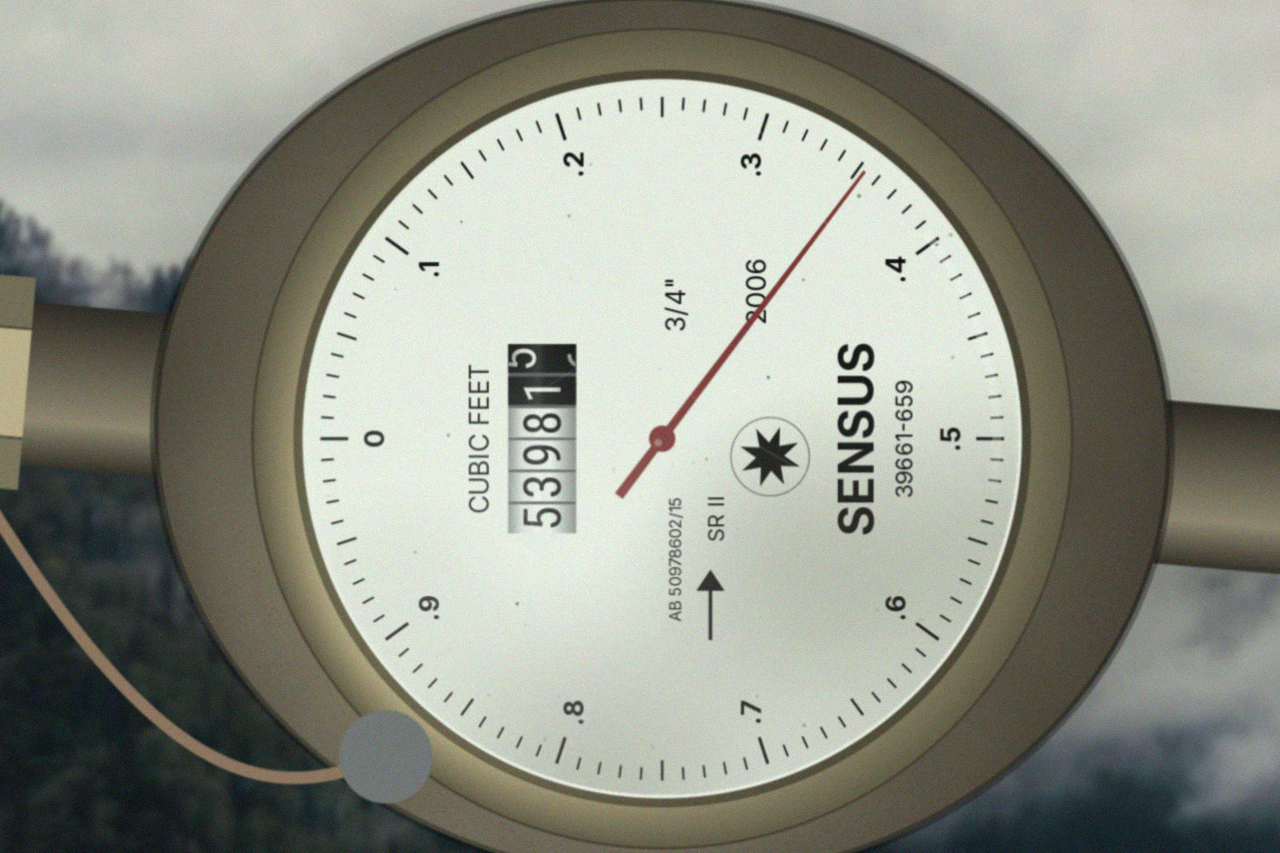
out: 539815.35 ft³
